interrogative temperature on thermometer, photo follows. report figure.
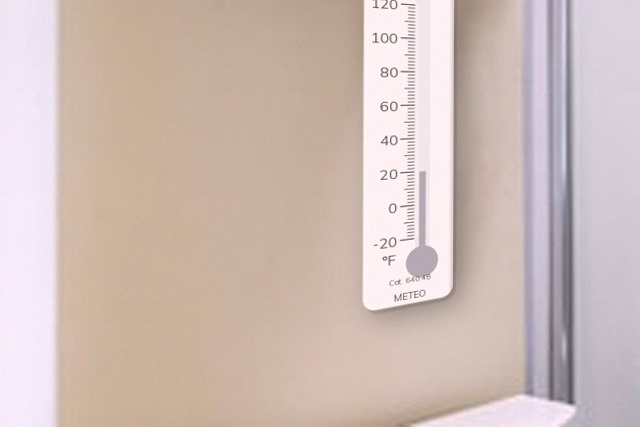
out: 20 °F
